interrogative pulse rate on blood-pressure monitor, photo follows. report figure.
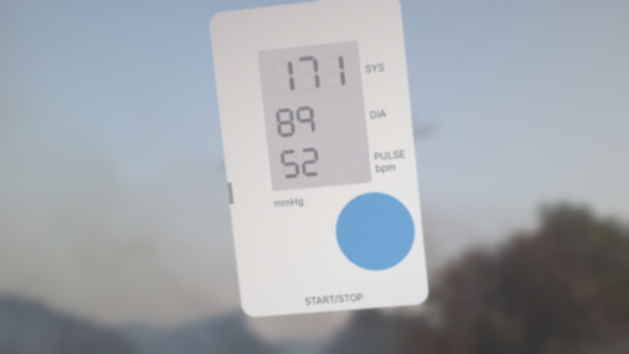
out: 52 bpm
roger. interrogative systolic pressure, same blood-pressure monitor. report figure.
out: 171 mmHg
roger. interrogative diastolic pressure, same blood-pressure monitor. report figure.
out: 89 mmHg
